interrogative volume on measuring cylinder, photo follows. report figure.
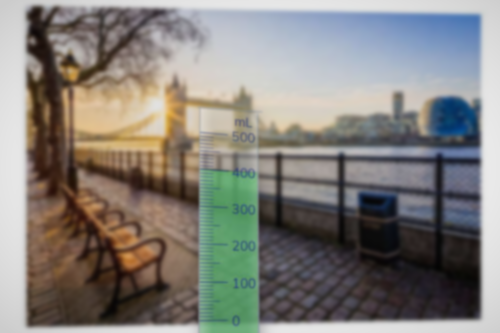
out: 400 mL
